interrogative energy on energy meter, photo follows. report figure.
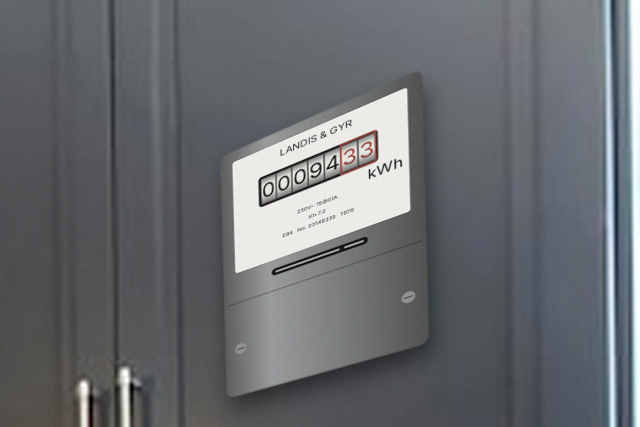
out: 94.33 kWh
